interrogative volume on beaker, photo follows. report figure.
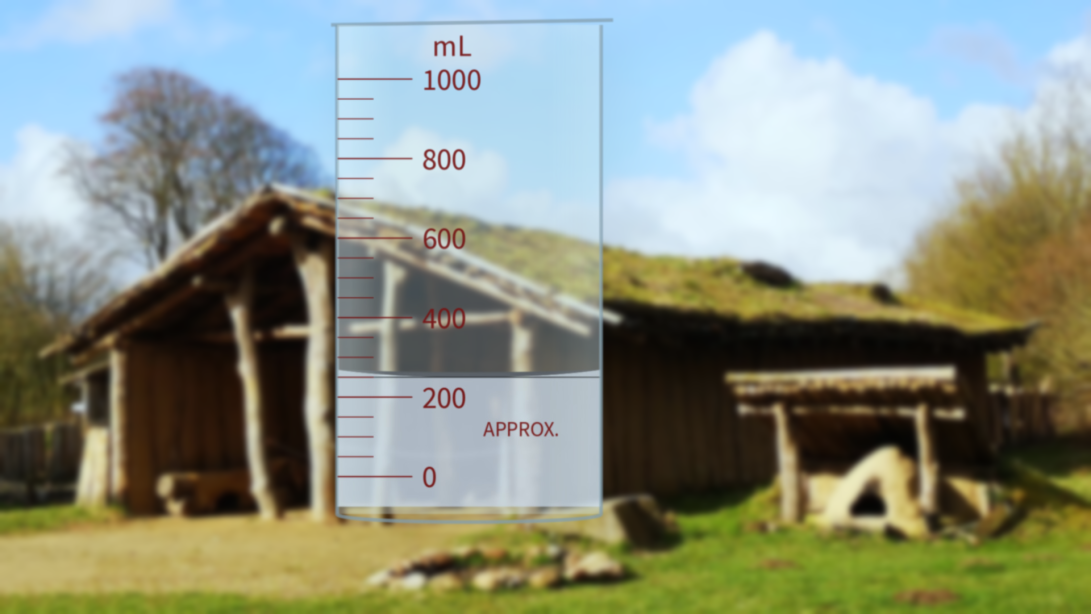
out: 250 mL
